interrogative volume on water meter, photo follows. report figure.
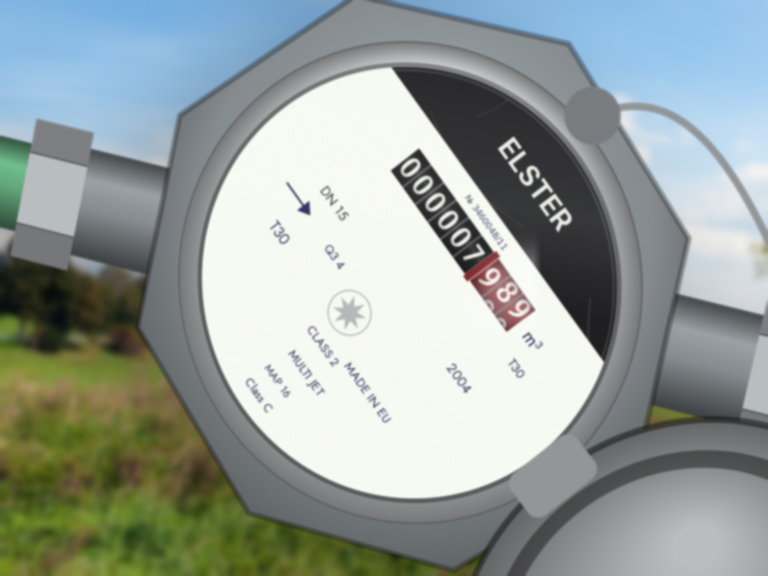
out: 7.989 m³
